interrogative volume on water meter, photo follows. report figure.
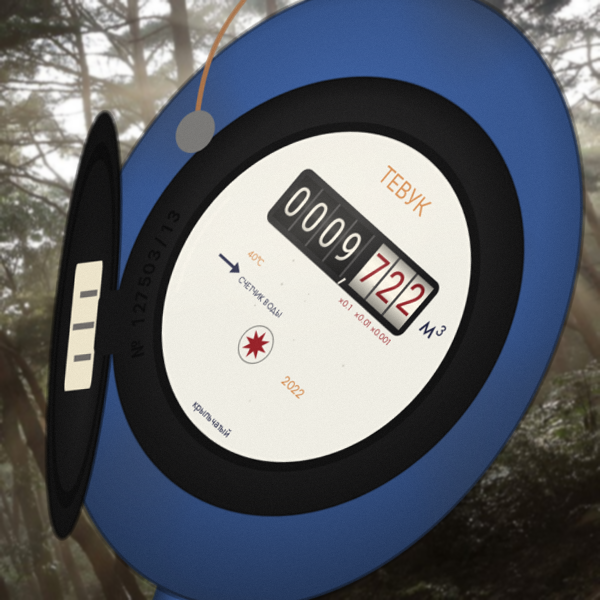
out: 9.722 m³
